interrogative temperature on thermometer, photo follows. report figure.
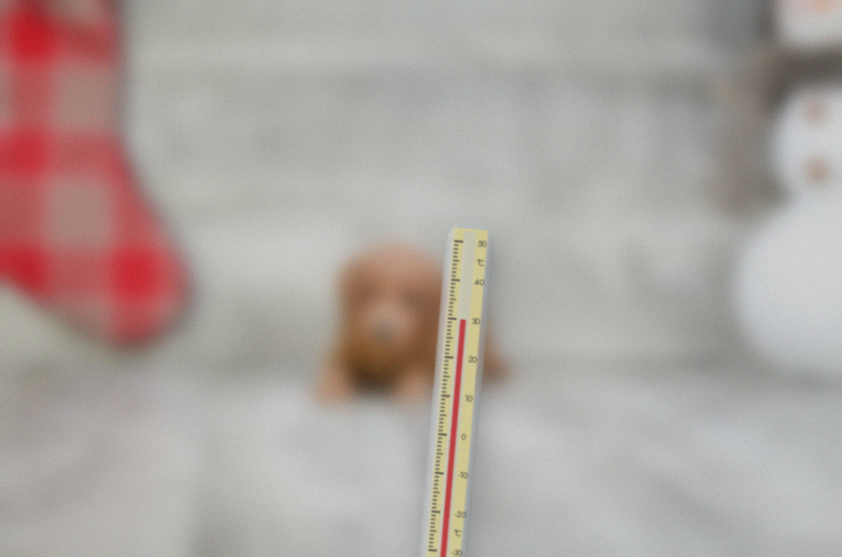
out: 30 °C
